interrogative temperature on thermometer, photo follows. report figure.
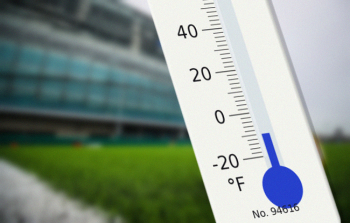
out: -10 °F
